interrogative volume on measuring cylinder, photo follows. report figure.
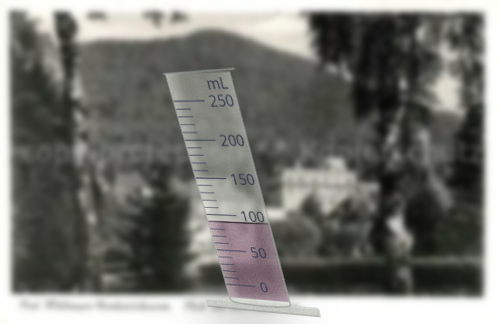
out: 90 mL
